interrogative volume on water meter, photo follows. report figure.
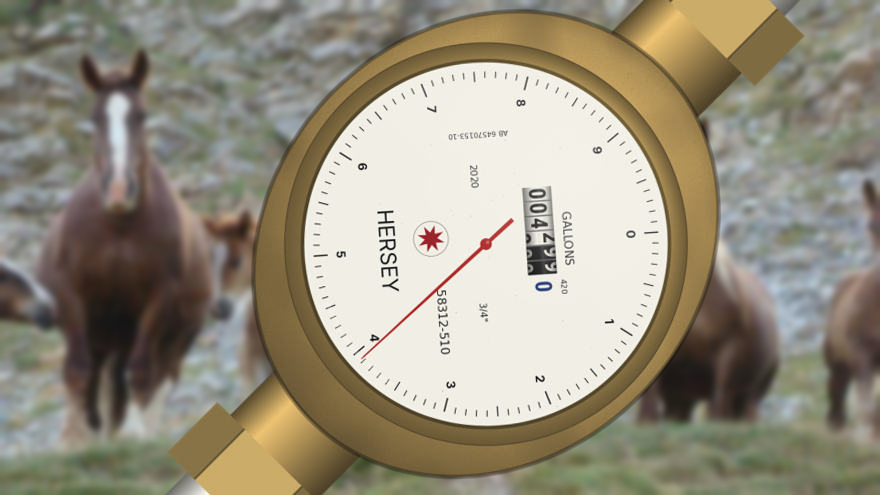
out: 42993.9 gal
